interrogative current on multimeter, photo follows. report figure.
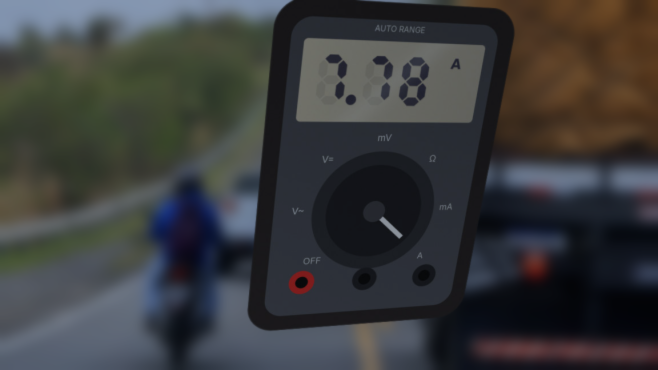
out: 7.78 A
